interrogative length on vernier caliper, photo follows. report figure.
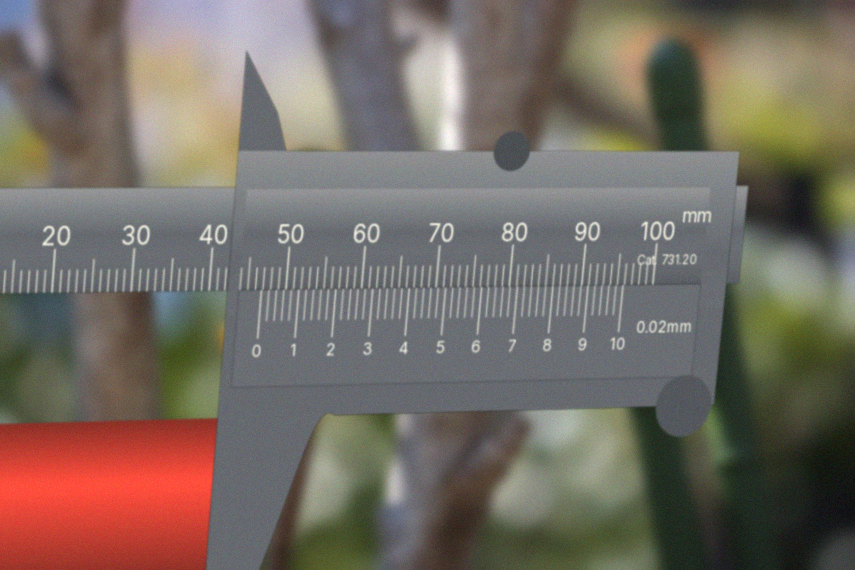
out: 46.8 mm
